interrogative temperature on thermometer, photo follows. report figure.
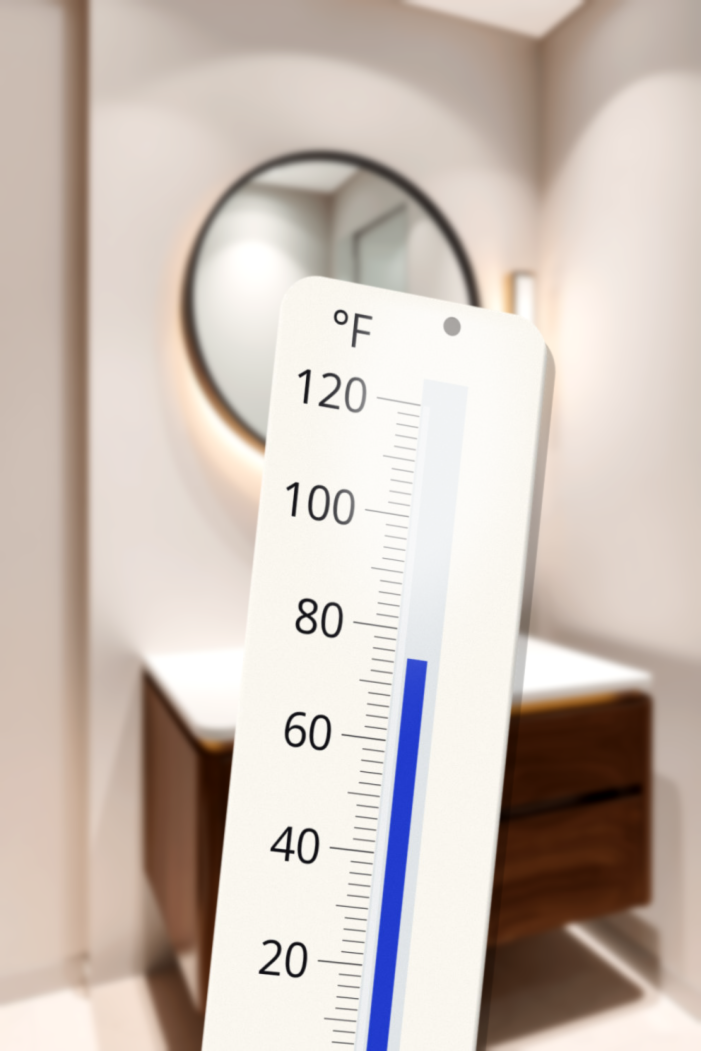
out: 75 °F
